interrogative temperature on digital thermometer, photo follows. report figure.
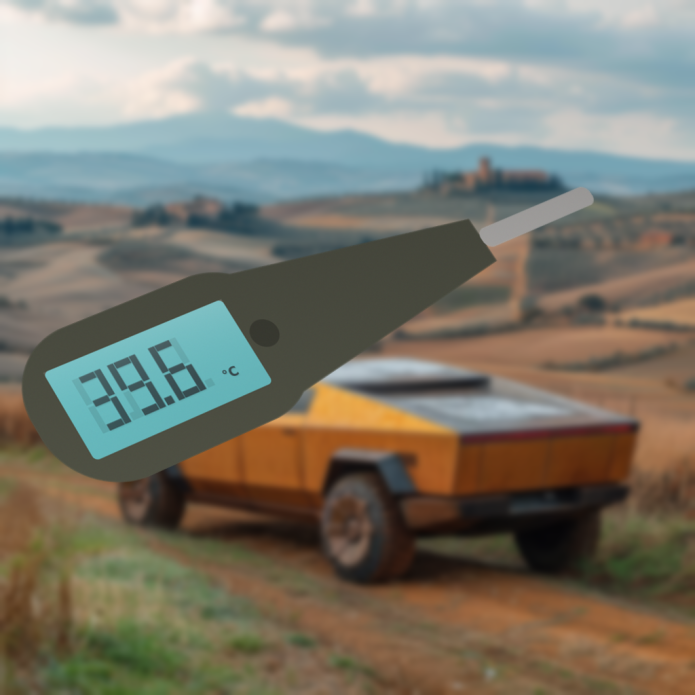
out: 39.6 °C
